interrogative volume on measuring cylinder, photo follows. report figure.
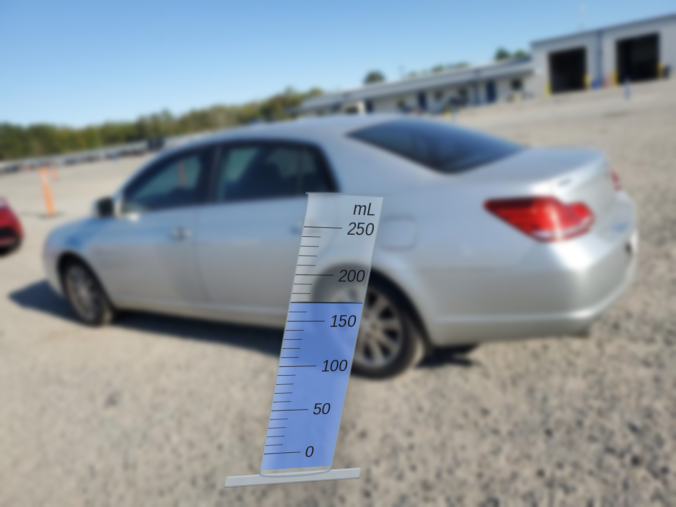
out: 170 mL
